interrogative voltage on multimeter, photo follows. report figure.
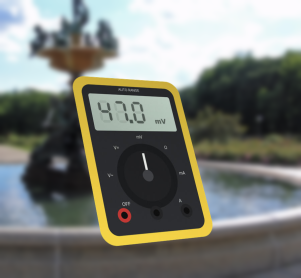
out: 47.0 mV
